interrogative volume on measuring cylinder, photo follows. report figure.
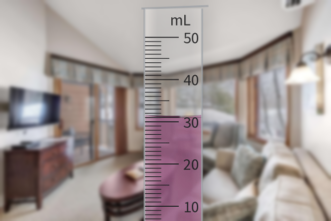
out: 31 mL
